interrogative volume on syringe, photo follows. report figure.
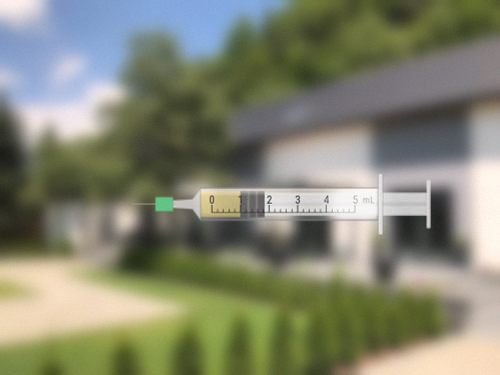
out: 1 mL
